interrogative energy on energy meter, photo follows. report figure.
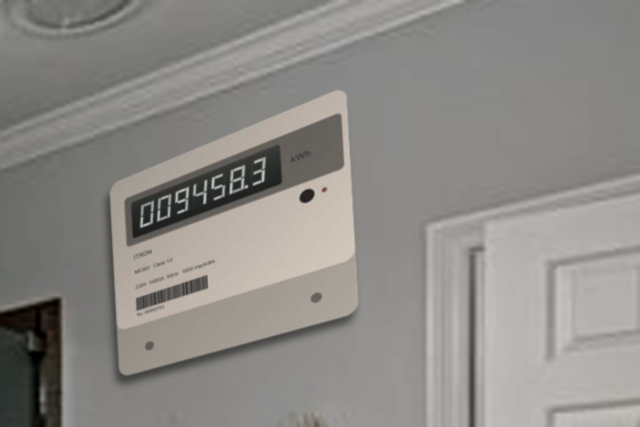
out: 9458.3 kWh
